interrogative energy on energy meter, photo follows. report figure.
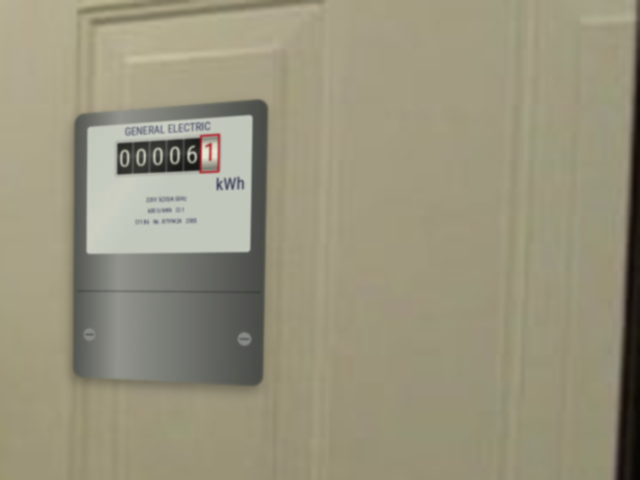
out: 6.1 kWh
